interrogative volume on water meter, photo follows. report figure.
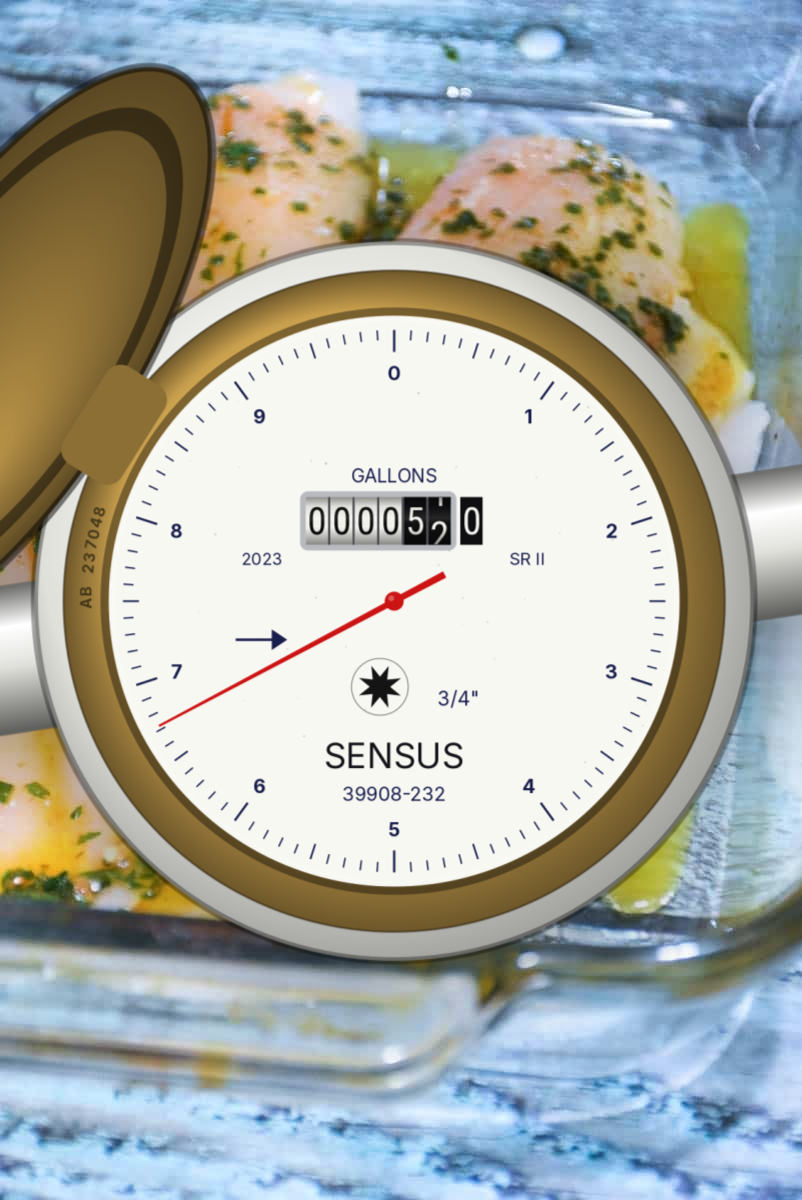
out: 516.7 gal
